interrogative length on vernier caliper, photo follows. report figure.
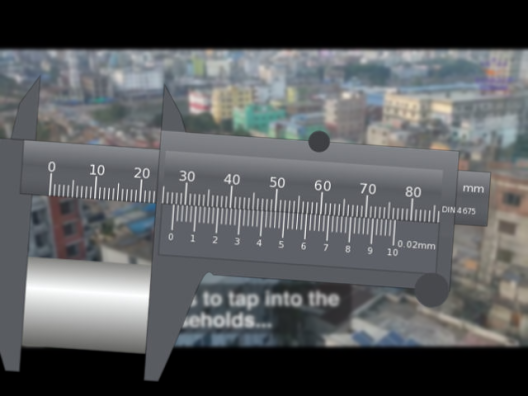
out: 27.5 mm
